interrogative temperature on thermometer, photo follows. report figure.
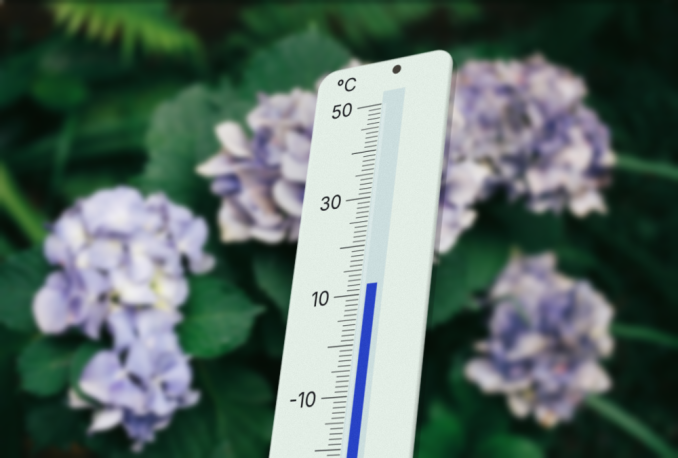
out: 12 °C
